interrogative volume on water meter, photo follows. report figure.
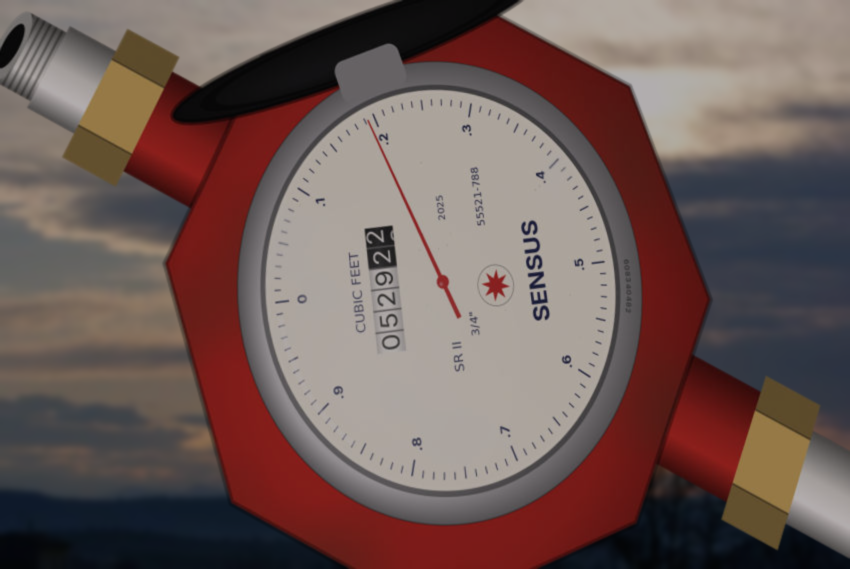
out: 52922.19 ft³
